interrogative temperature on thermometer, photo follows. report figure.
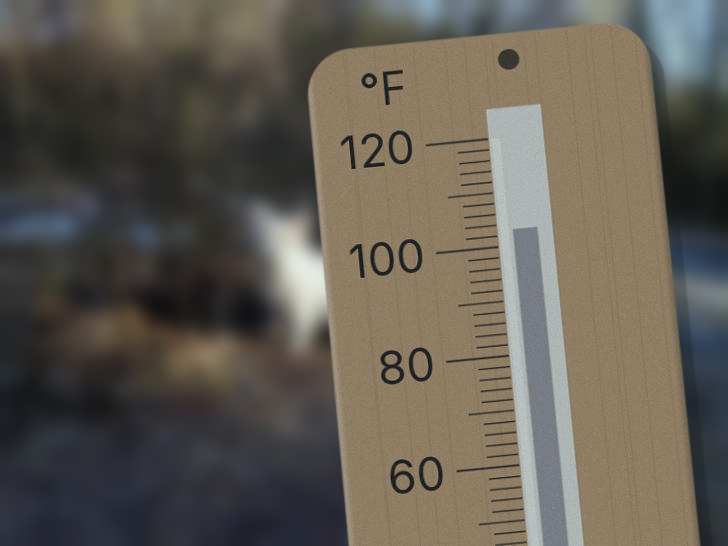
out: 103 °F
